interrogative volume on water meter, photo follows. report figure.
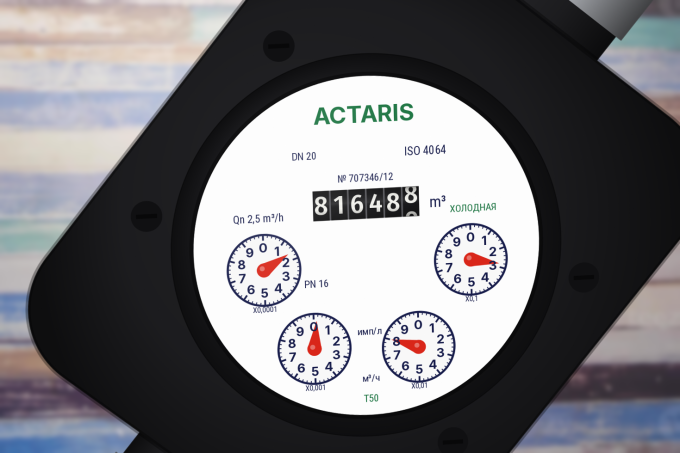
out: 816488.2801 m³
